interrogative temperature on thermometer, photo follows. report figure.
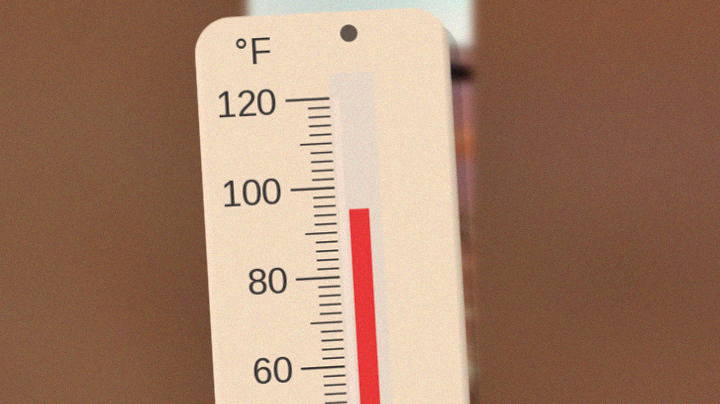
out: 95 °F
